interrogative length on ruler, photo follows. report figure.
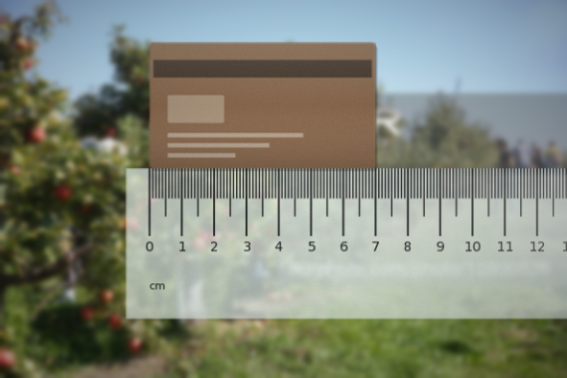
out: 7 cm
